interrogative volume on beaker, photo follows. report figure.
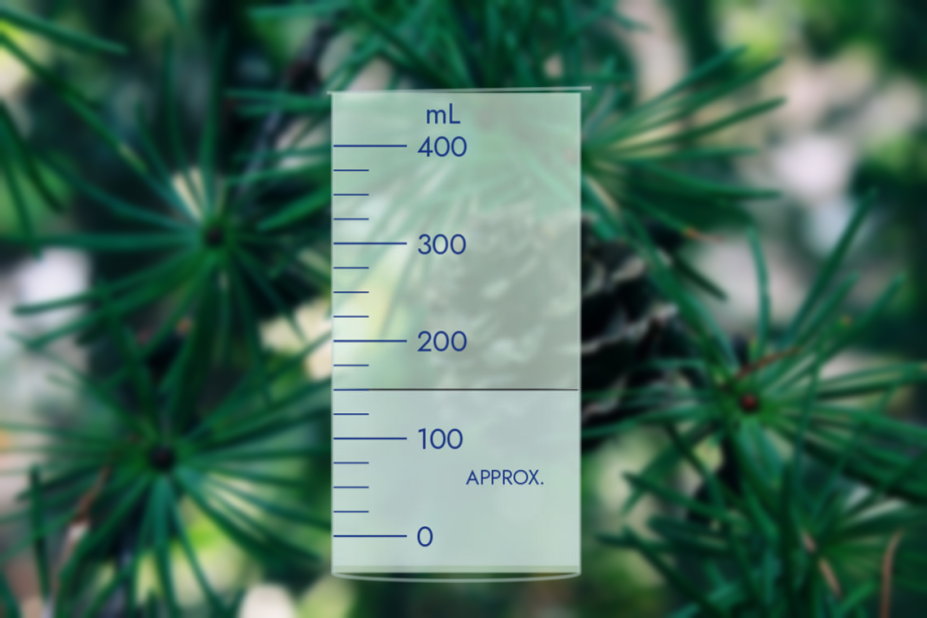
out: 150 mL
